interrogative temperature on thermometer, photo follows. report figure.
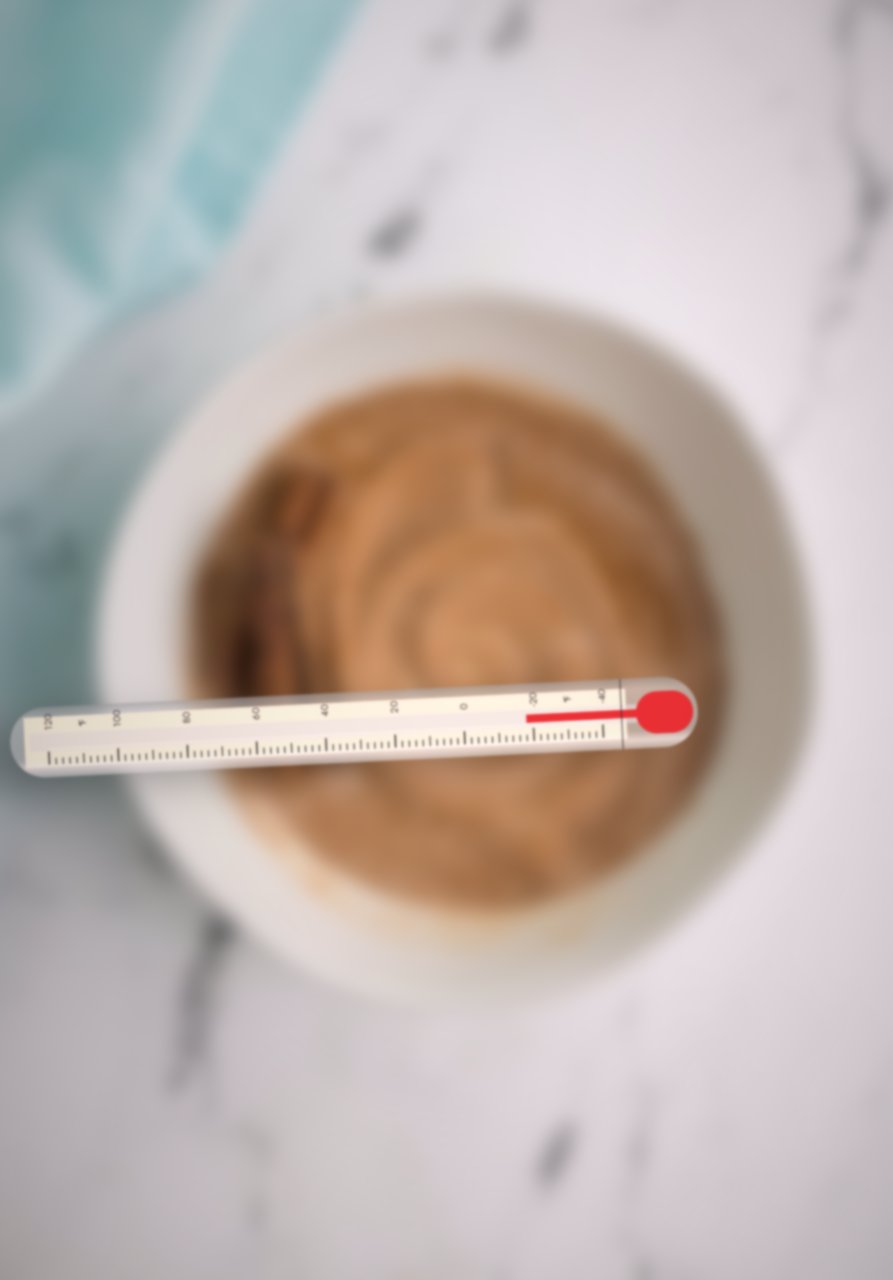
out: -18 °F
